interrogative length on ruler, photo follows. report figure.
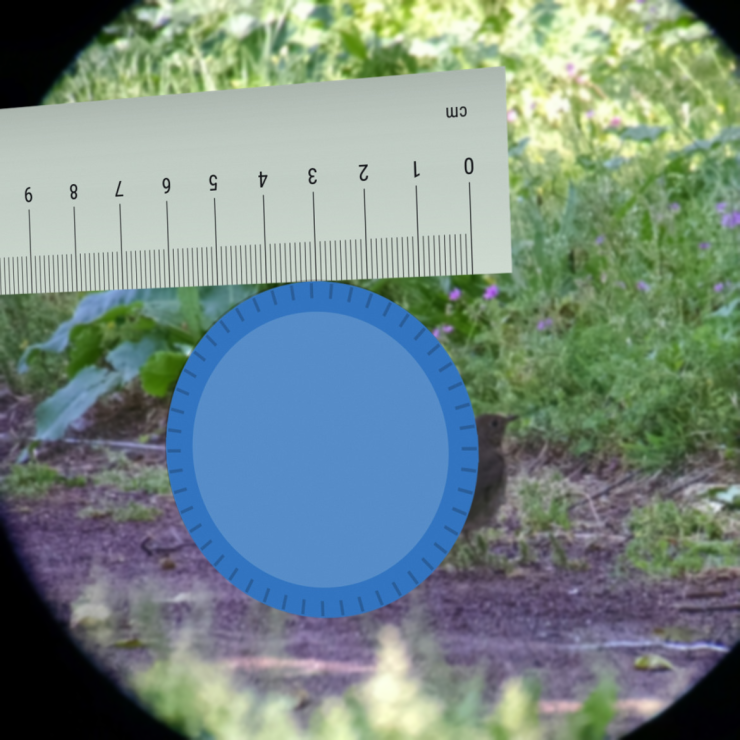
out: 6.2 cm
